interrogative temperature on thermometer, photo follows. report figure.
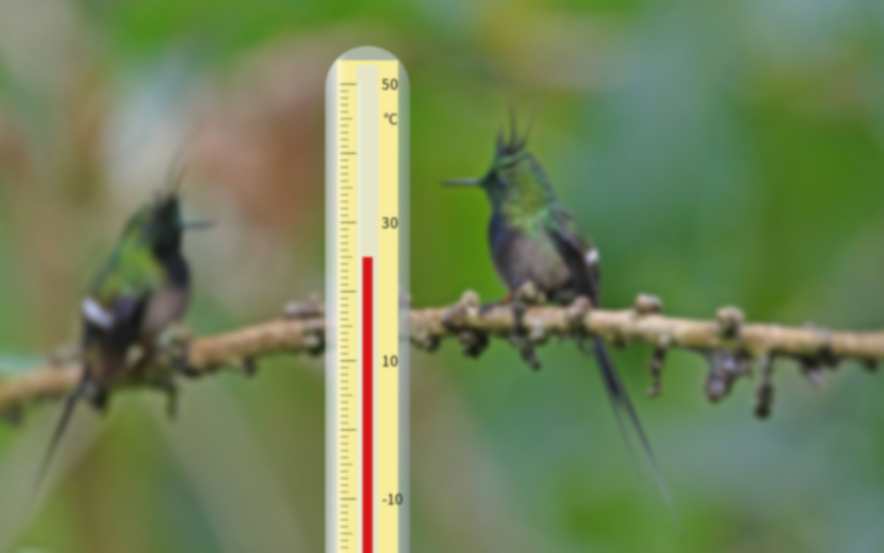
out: 25 °C
